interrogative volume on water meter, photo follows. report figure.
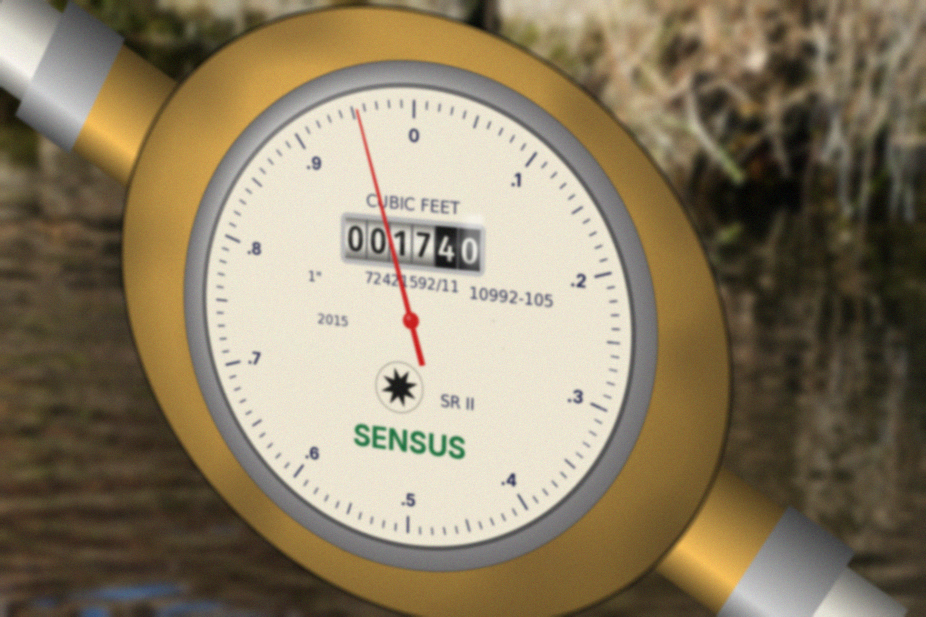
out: 1739.95 ft³
